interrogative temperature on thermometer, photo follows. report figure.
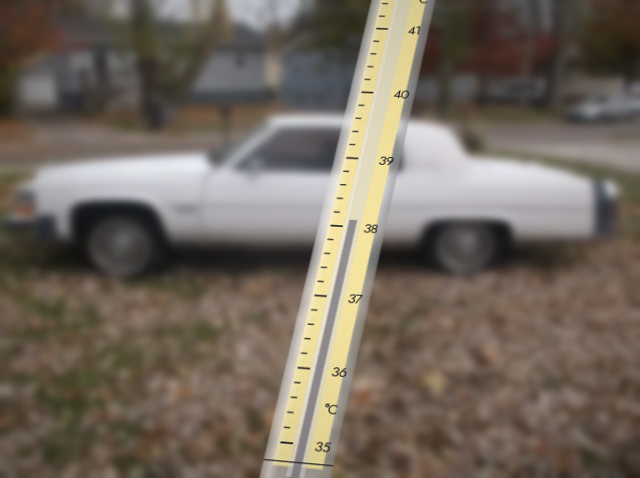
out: 38.1 °C
